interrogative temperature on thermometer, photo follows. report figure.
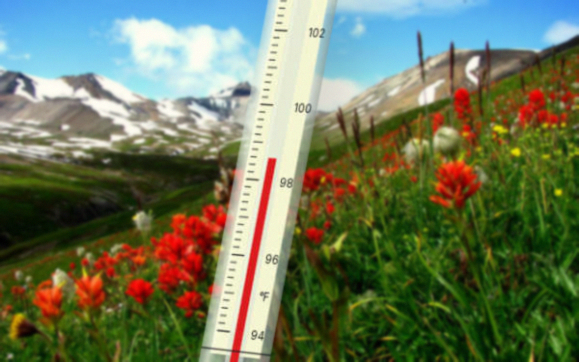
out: 98.6 °F
